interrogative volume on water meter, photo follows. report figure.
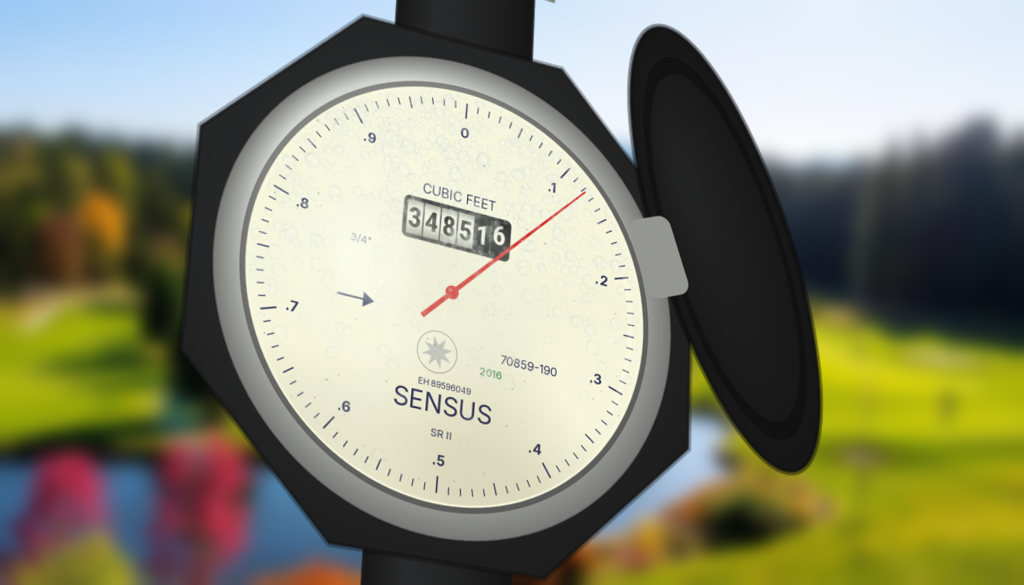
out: 348516.12 ft³
